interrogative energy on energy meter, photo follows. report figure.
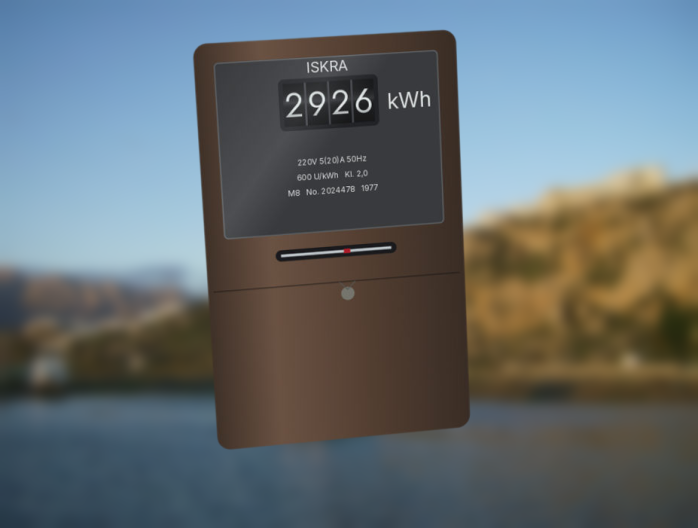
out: 2926 kWh
